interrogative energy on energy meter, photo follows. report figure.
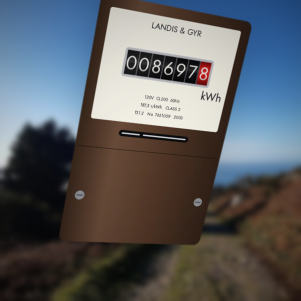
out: 8697.8 kWh
